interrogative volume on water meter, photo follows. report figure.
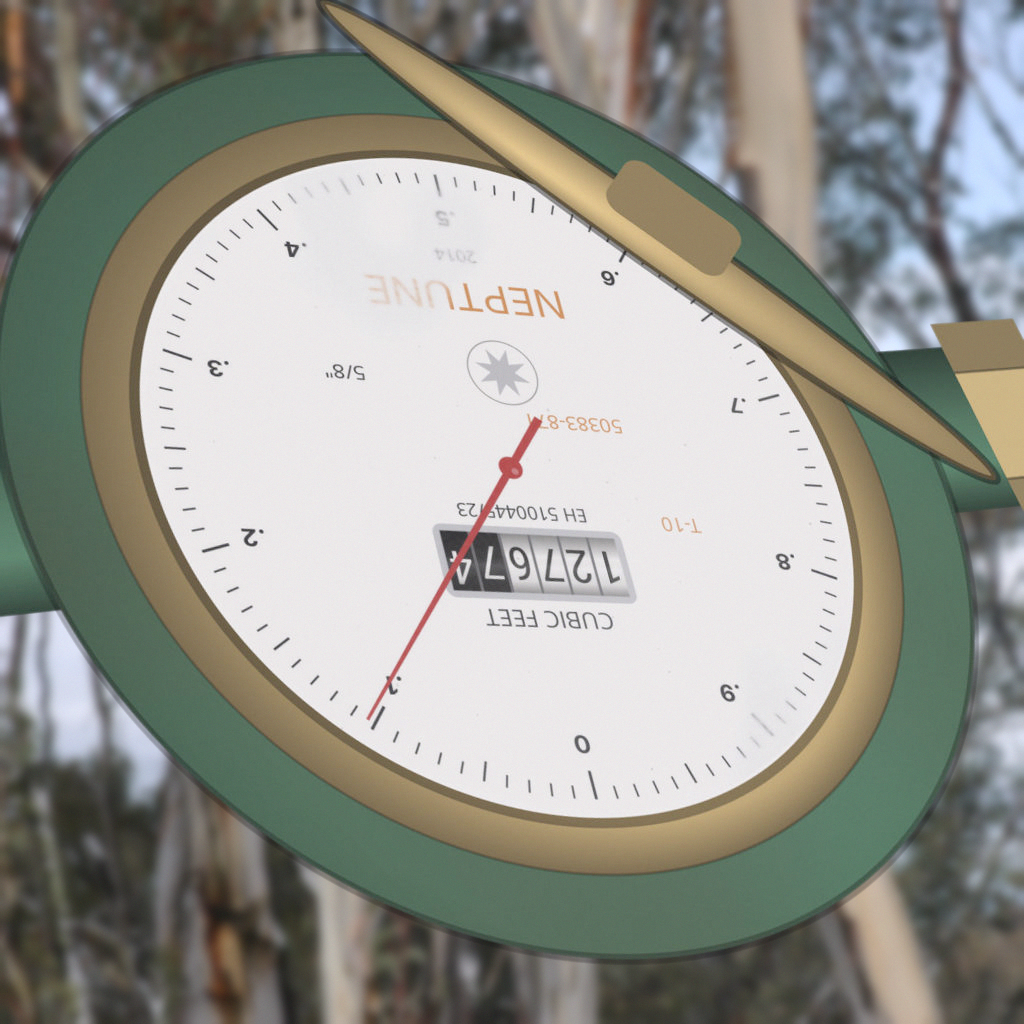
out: 127674.10 ft³
